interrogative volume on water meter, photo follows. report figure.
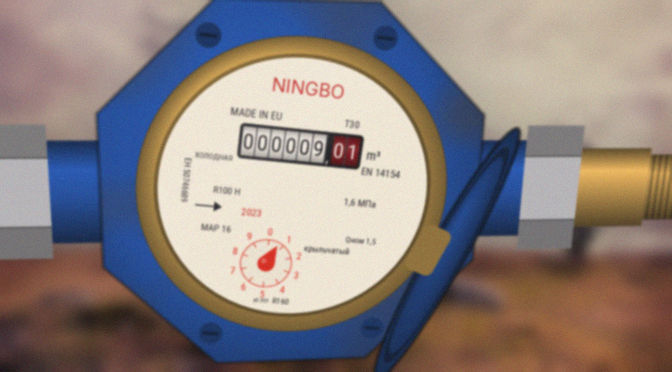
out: 9.010 m³
